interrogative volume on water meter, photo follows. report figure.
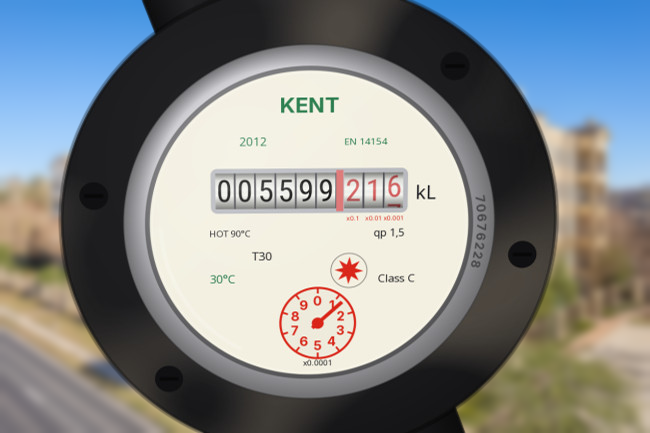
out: 5599.2161 kL
